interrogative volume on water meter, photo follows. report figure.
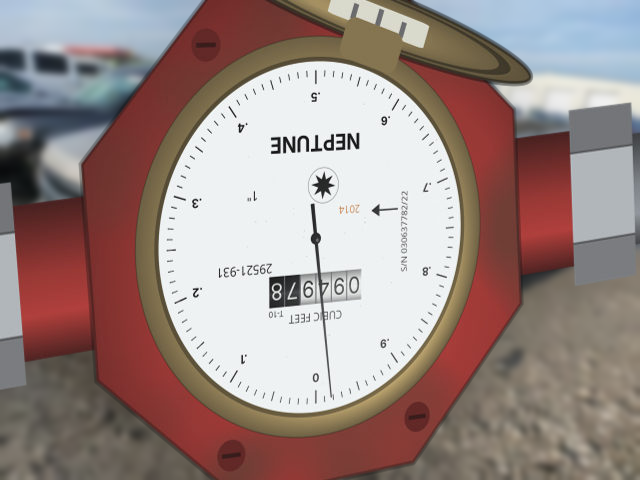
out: 94977.98 ft³
